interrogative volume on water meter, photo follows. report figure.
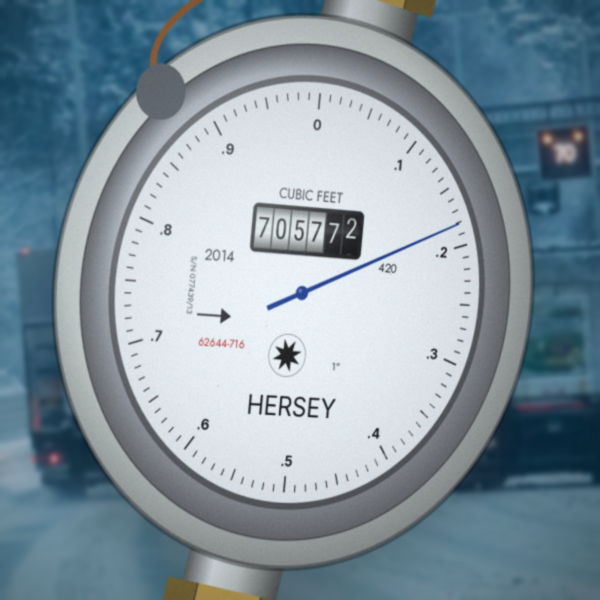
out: 705772.18 ft³
